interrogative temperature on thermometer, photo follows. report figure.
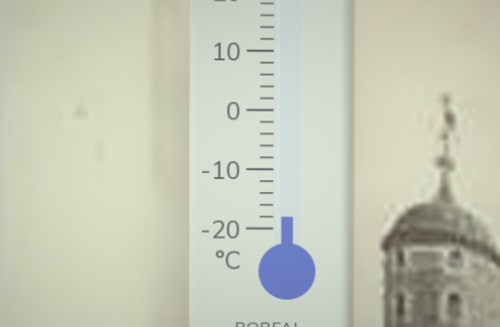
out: -18 °C
